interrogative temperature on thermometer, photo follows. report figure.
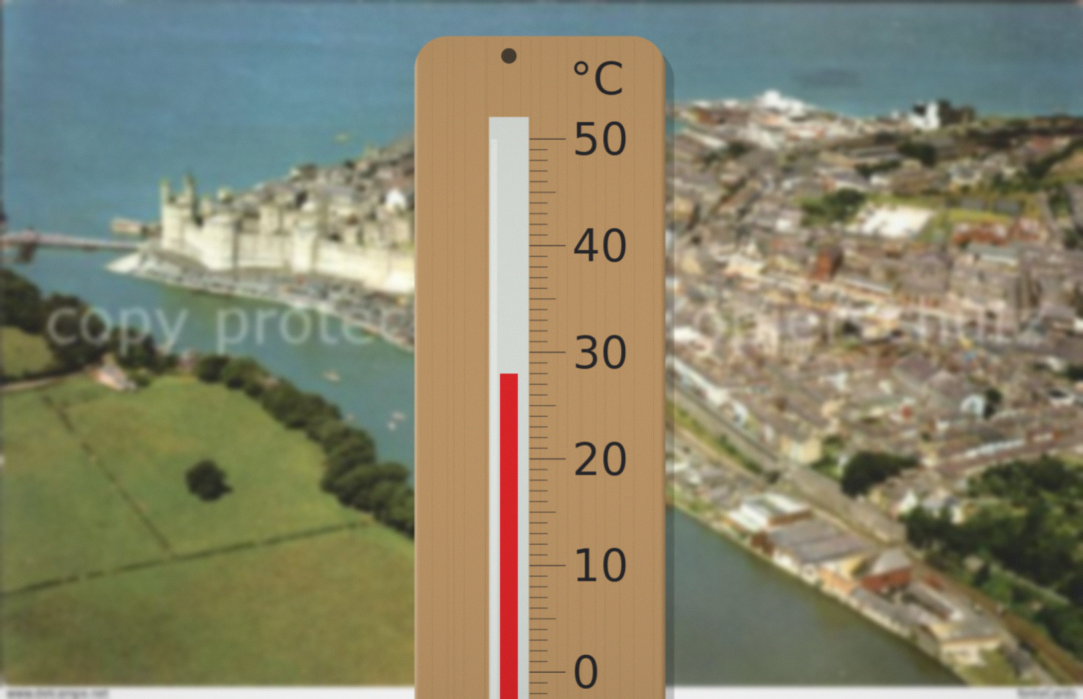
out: 28 °C
